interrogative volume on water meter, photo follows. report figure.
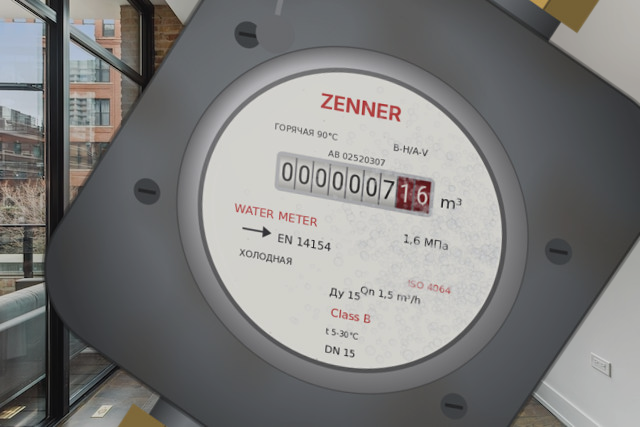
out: 7.16 m³
